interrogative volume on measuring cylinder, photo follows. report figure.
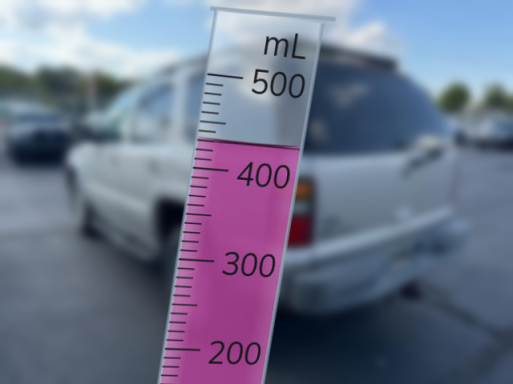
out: 430 mL
